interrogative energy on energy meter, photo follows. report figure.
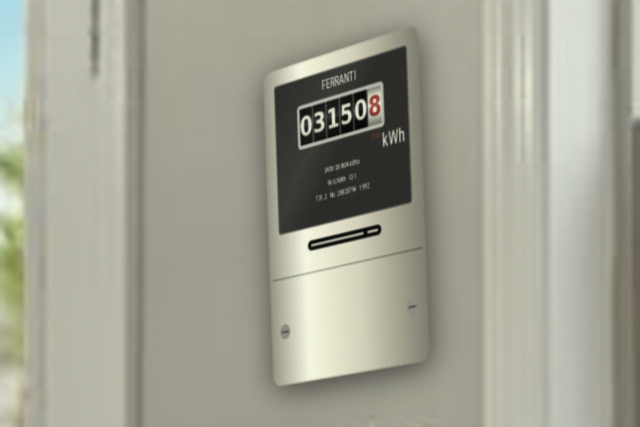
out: 3150.8 kWh
